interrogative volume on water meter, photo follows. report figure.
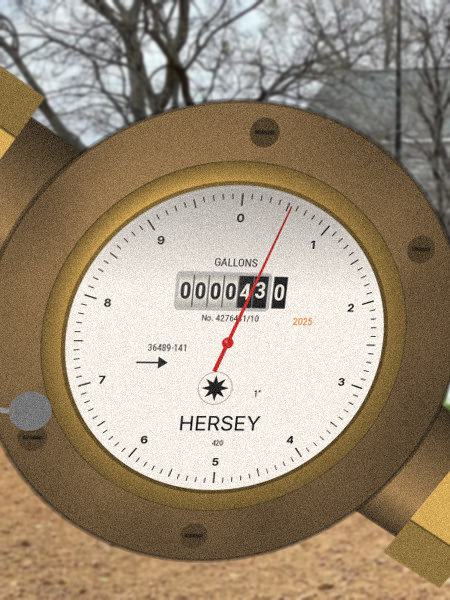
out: 430.5 gal
